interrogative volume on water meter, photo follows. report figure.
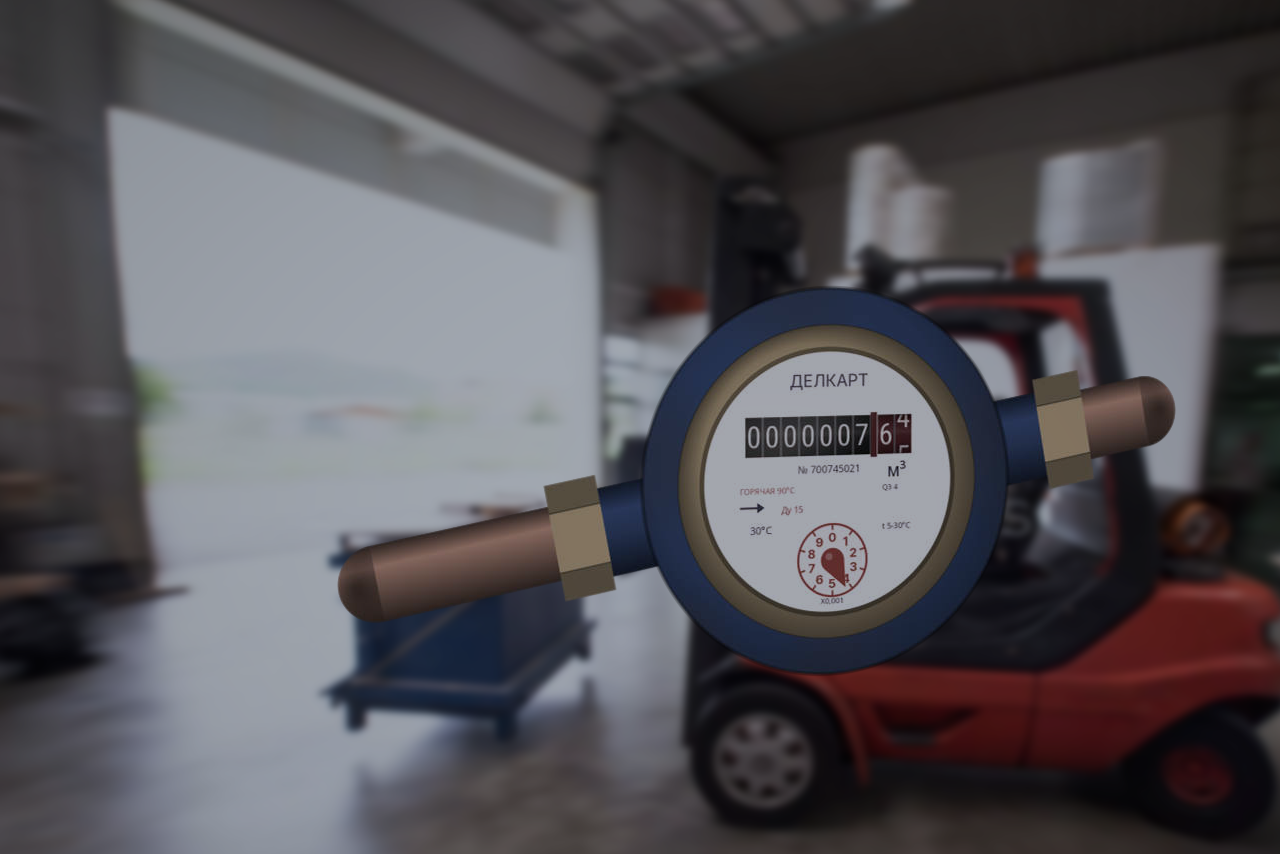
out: 7.644 m³
